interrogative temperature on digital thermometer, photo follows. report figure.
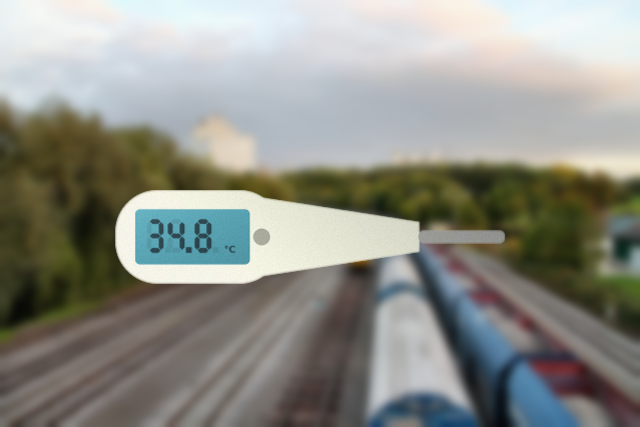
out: 34.8 °C
